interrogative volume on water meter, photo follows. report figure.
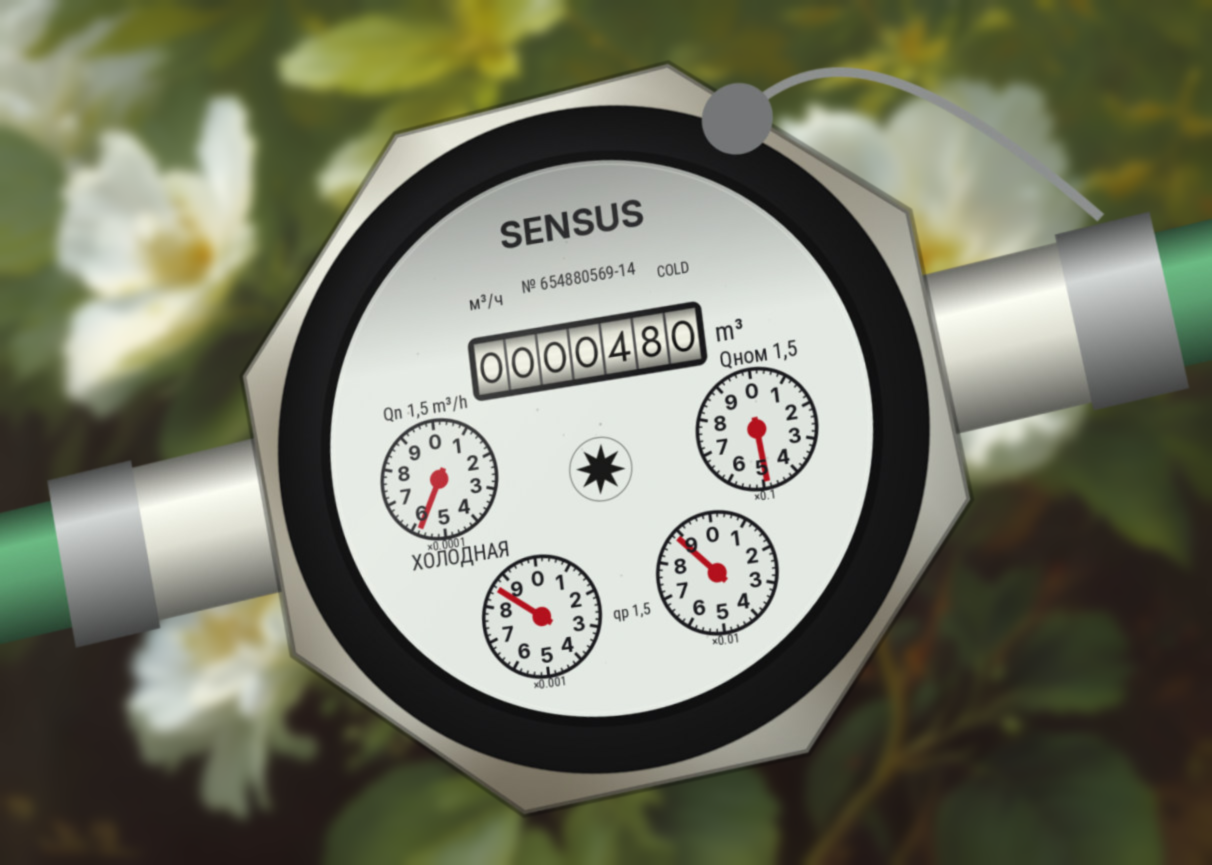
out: 480.4885 m³
